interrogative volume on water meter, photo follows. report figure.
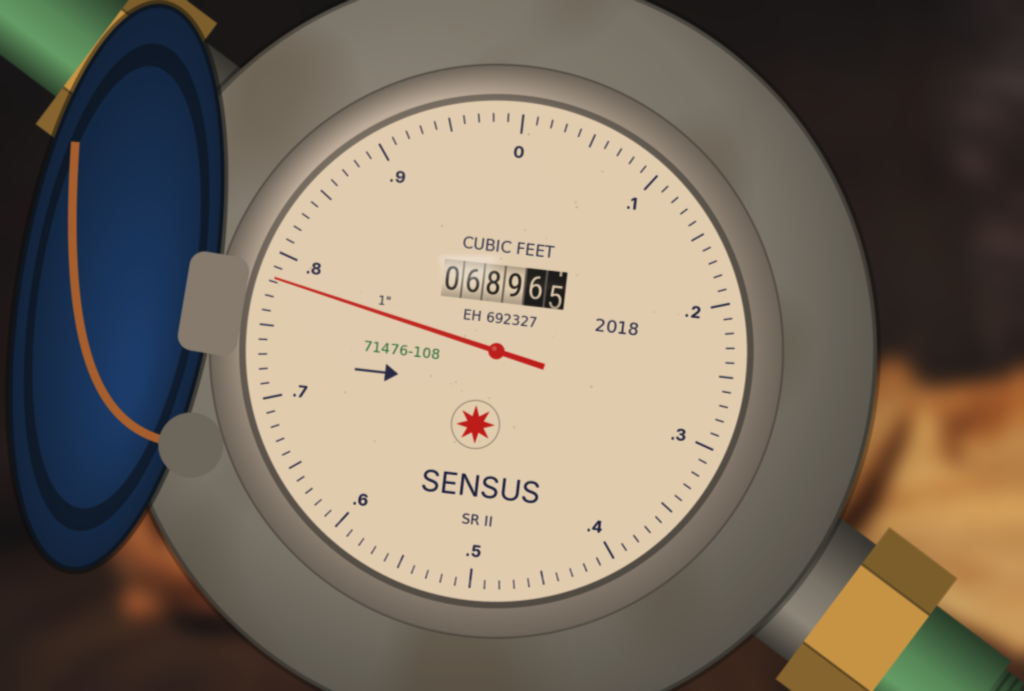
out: 68964.78 ft³
